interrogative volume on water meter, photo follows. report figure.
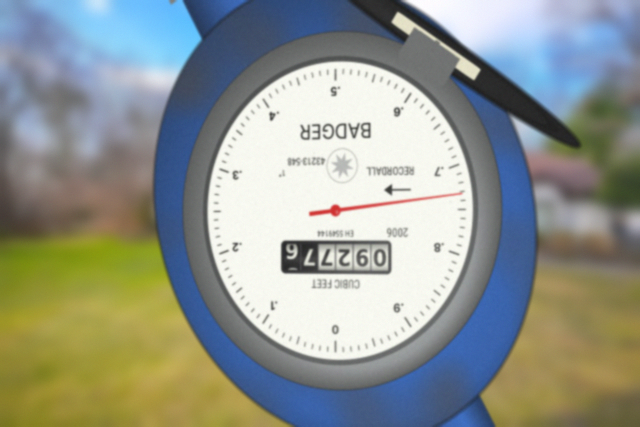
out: 92775.73 ft³
